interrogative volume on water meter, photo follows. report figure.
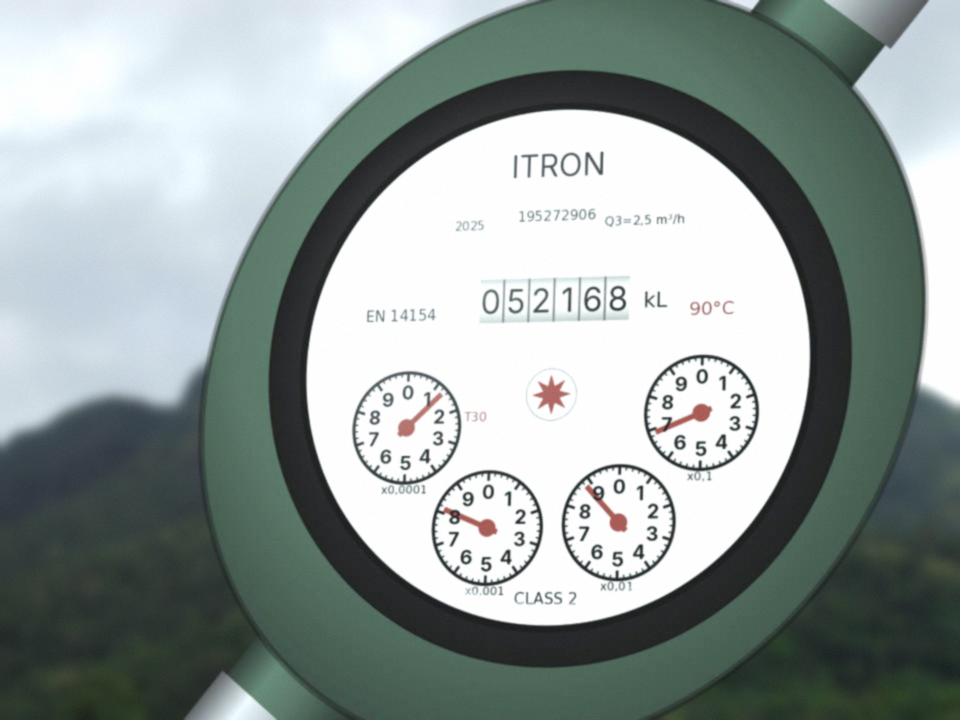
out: 52168.6881 kL
